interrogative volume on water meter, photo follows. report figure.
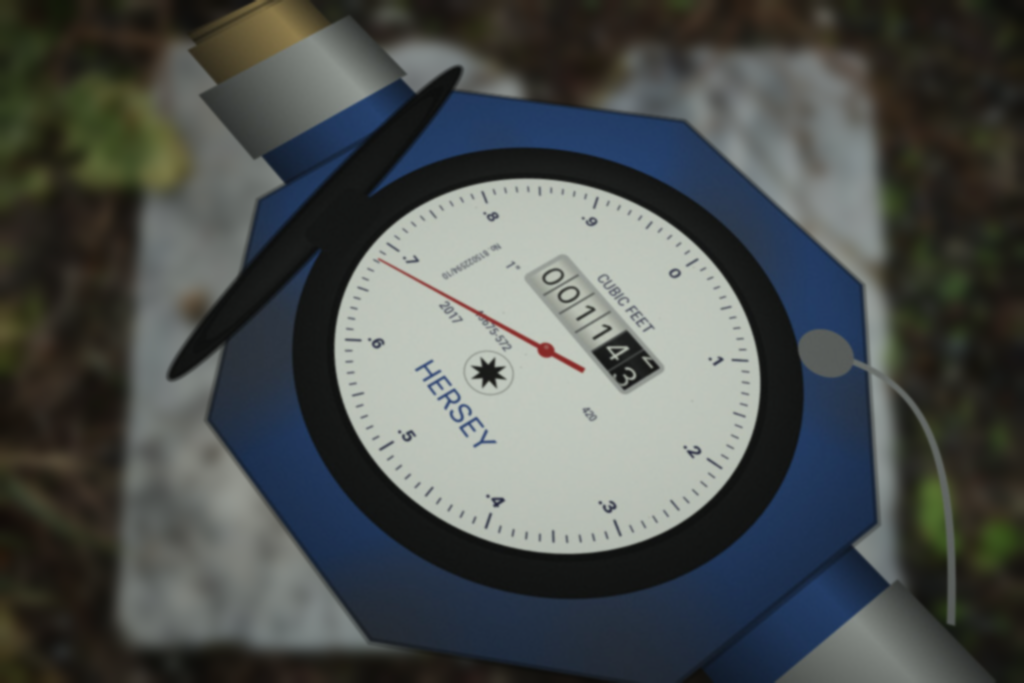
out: 1142.68 ft³
